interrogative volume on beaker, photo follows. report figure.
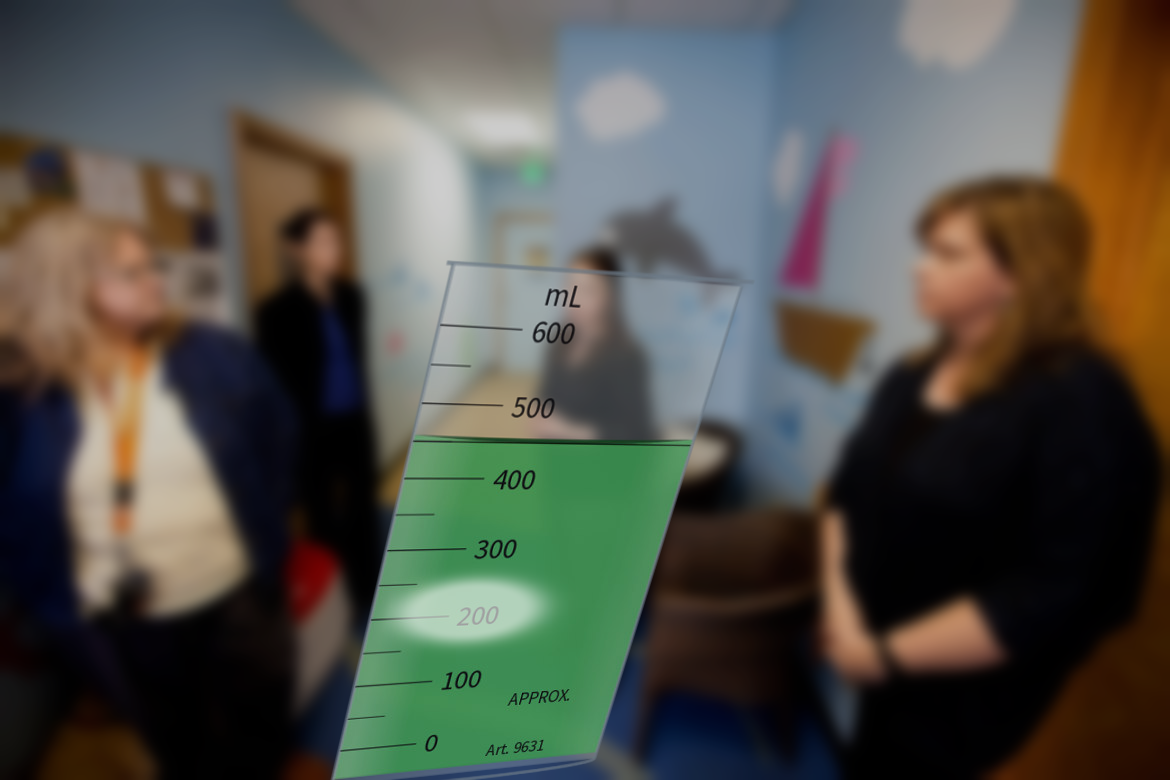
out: 450 mL
